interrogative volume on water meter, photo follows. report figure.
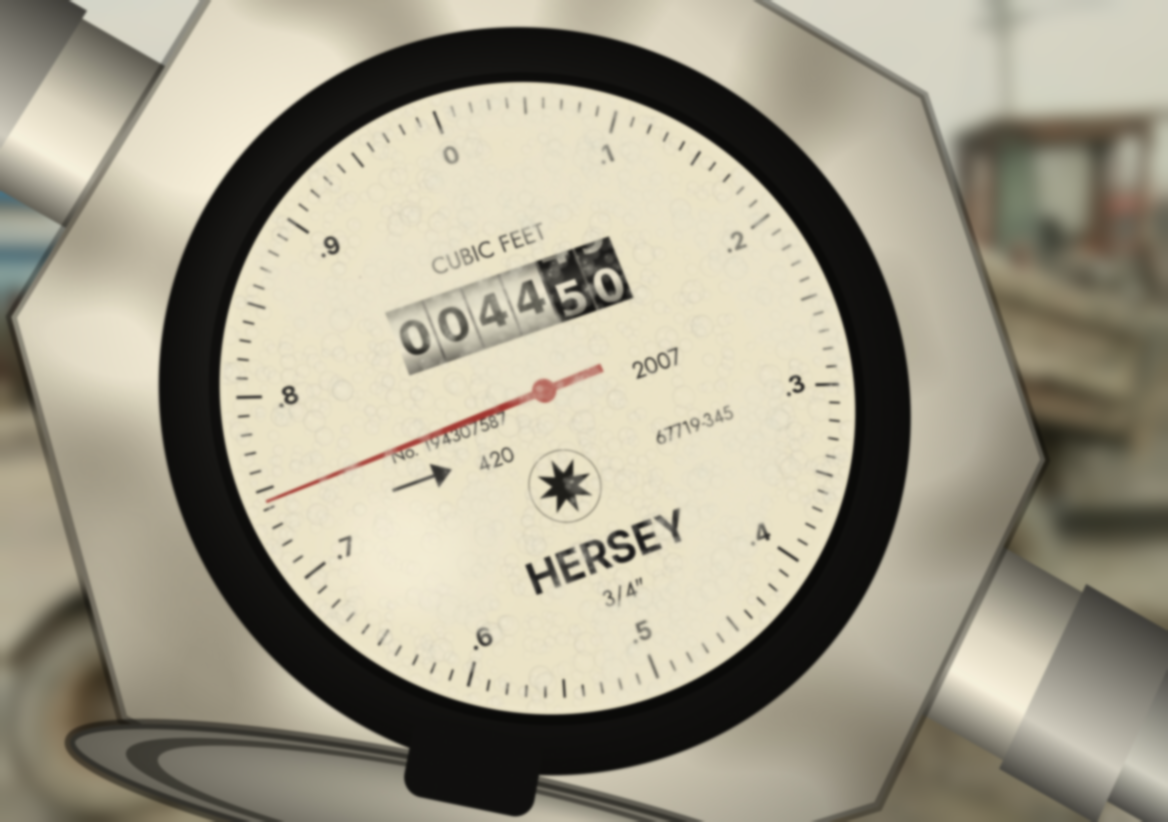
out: 4449.74 ft³
